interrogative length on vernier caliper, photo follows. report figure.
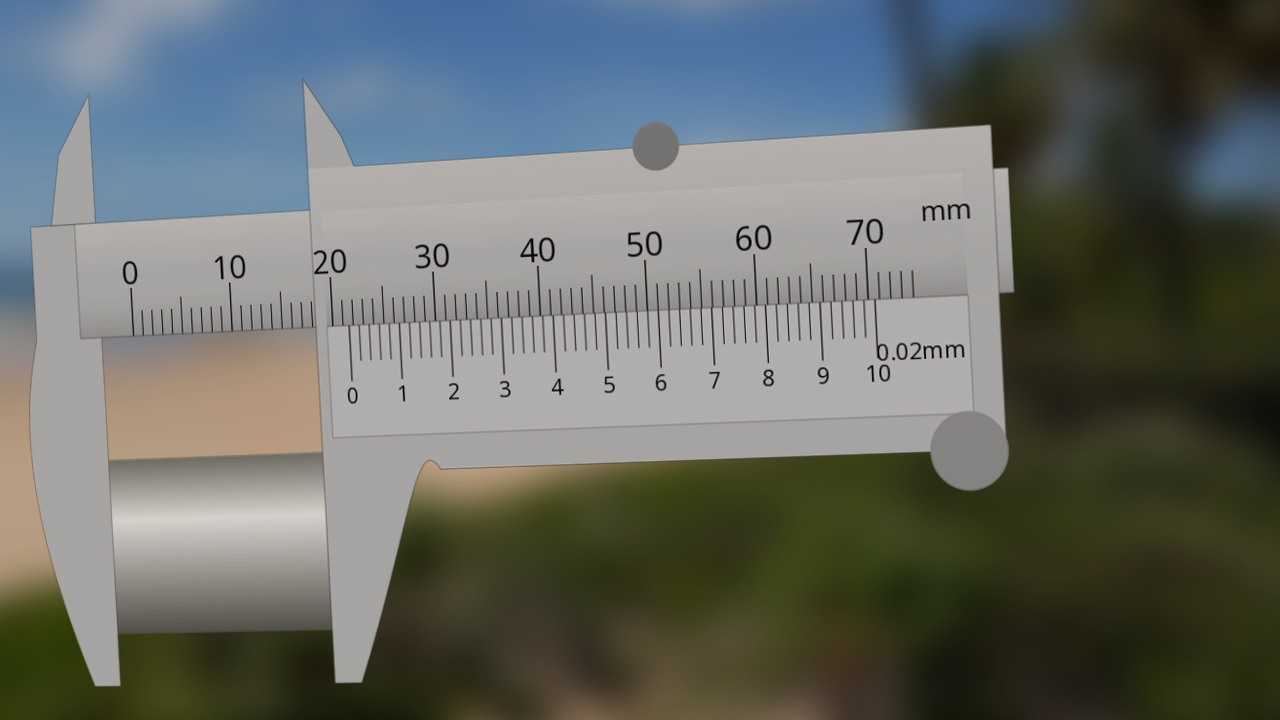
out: 21.6 mm
